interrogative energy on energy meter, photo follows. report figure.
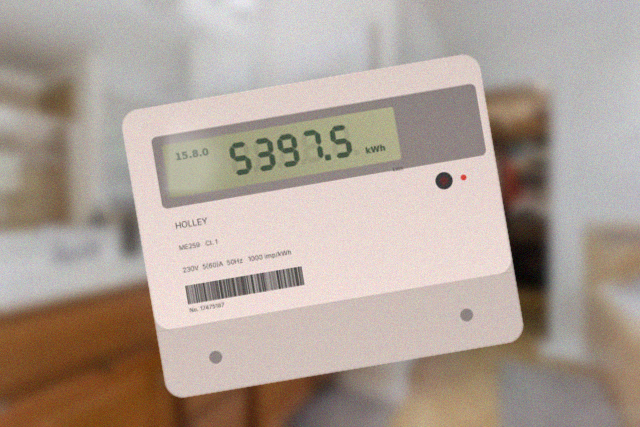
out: 5397.5 kWh
